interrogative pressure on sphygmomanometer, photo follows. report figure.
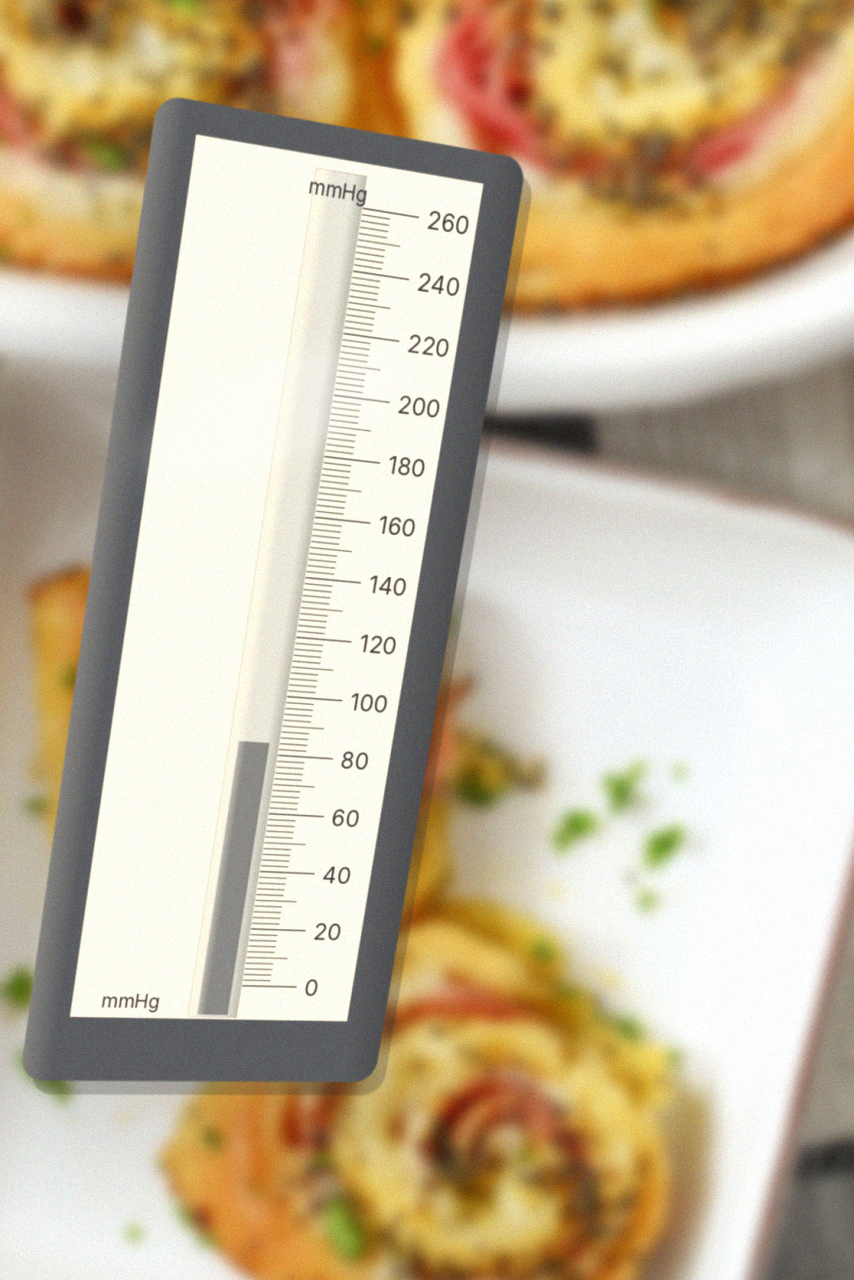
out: 84 mmHg
